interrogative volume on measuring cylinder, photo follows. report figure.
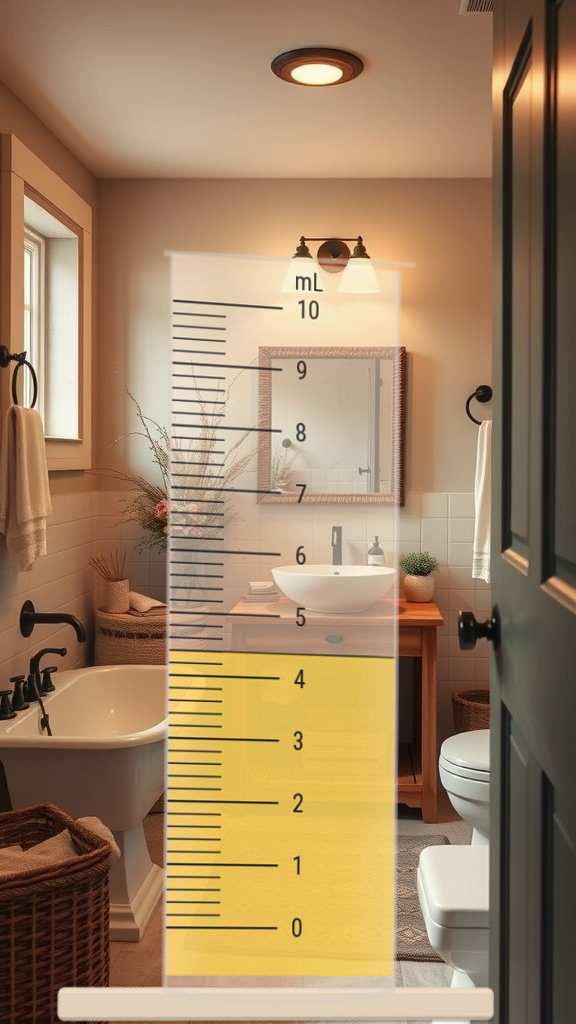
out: 4.4 mL
